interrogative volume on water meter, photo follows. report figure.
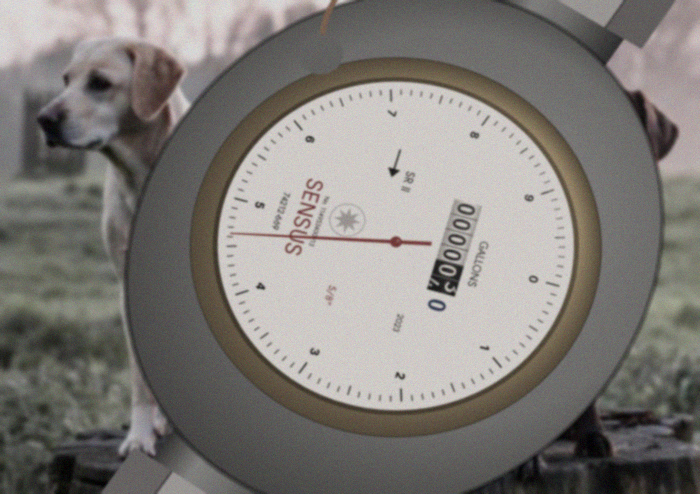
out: 34.6 gal
